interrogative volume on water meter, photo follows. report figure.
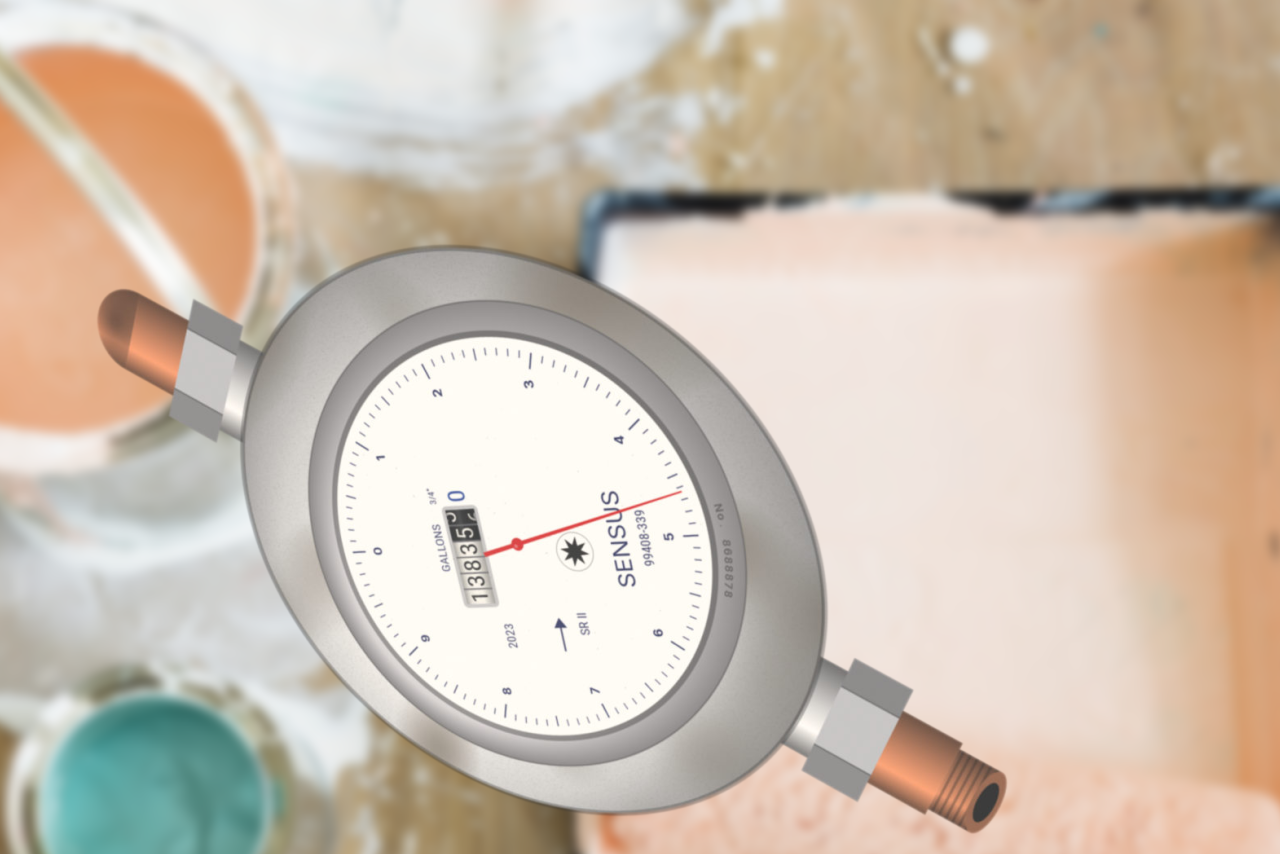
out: 1383554.6 gal
